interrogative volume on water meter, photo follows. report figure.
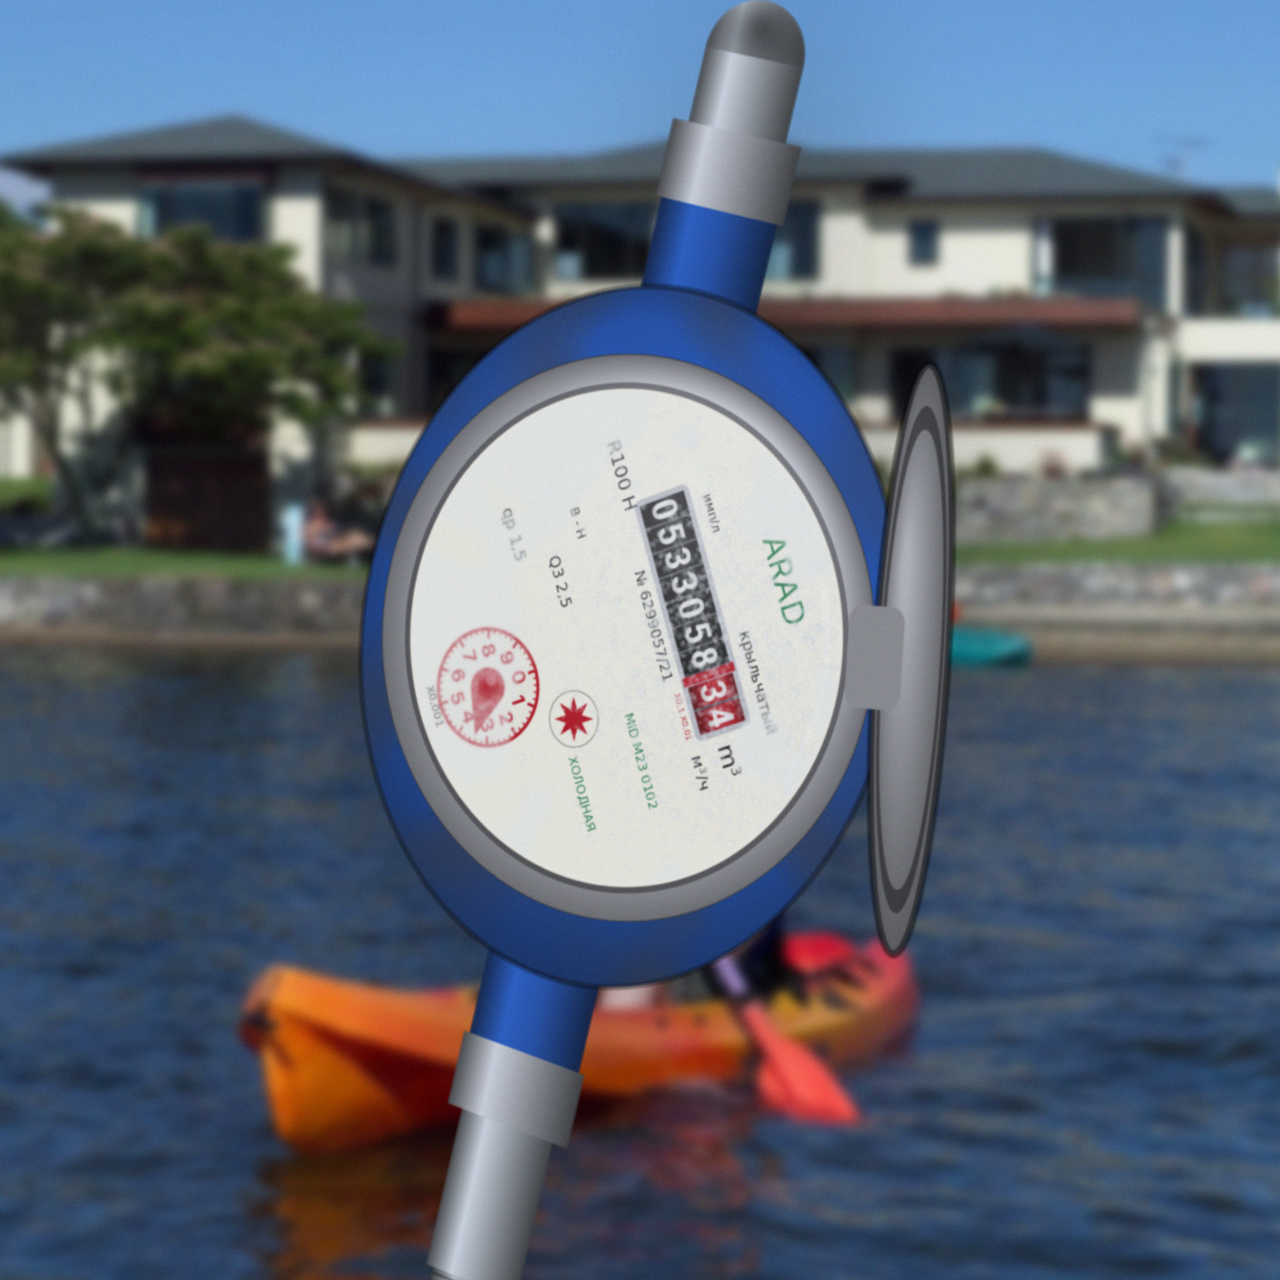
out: 533058.343 m³
